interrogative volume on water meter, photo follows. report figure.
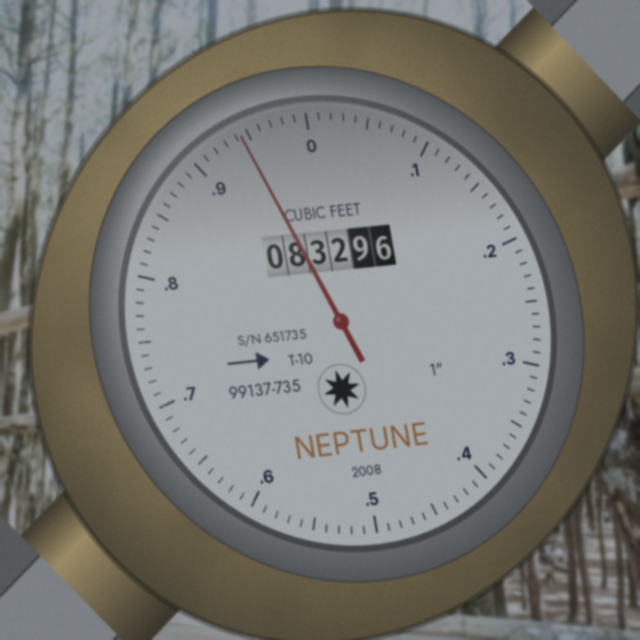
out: 83295.94 ft³
